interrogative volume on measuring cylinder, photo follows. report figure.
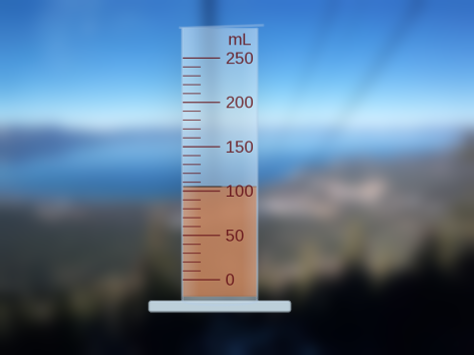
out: 105 mL
